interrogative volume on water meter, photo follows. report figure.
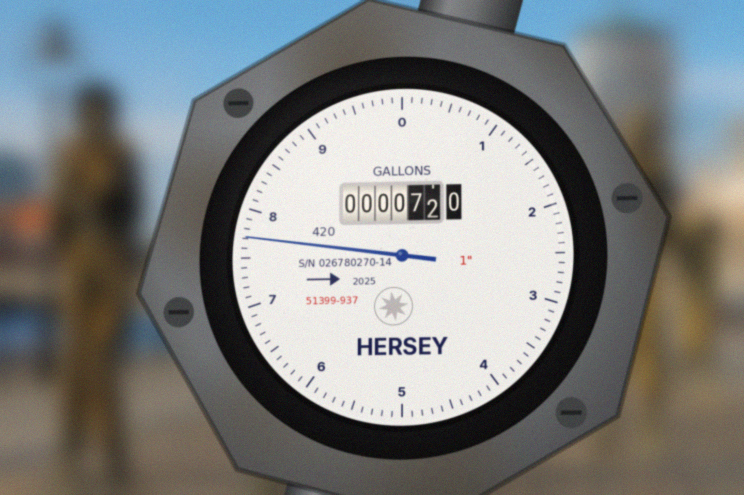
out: 717.7 gal
